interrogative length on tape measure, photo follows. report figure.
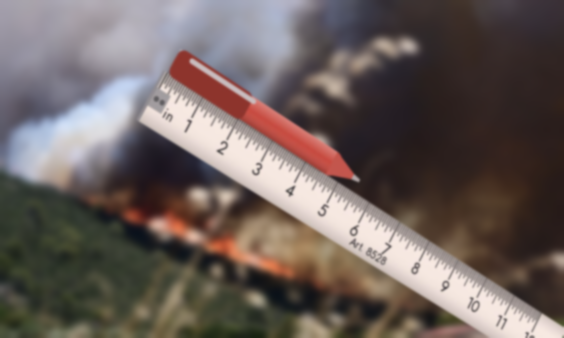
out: 5.5 in
